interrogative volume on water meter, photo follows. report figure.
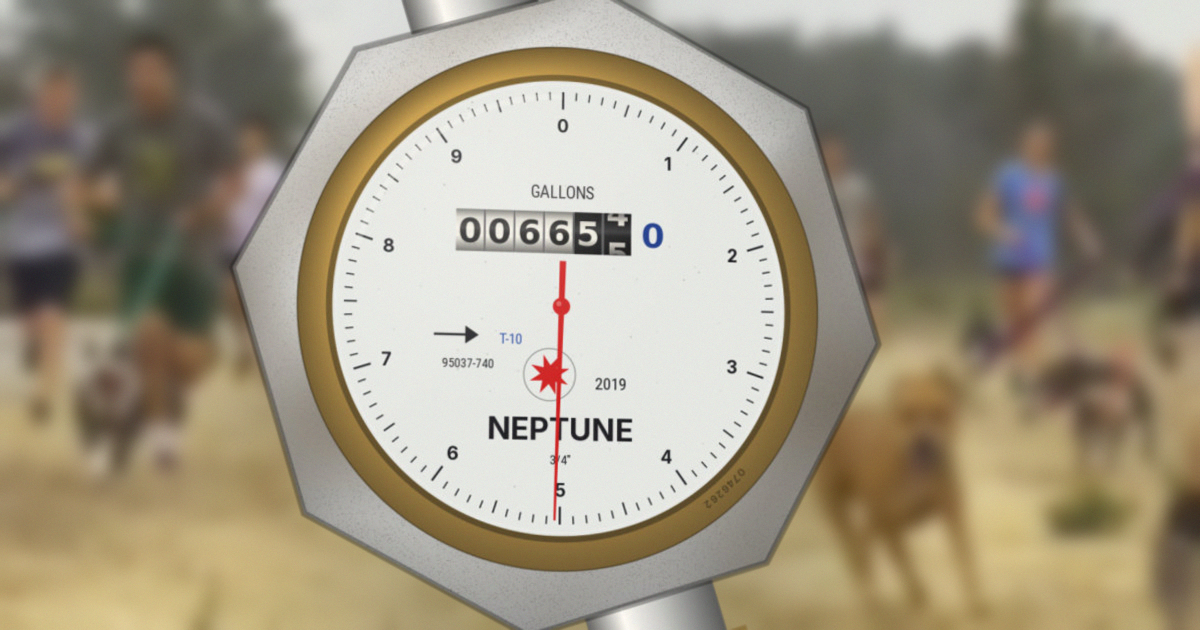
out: 66545.0 gal
